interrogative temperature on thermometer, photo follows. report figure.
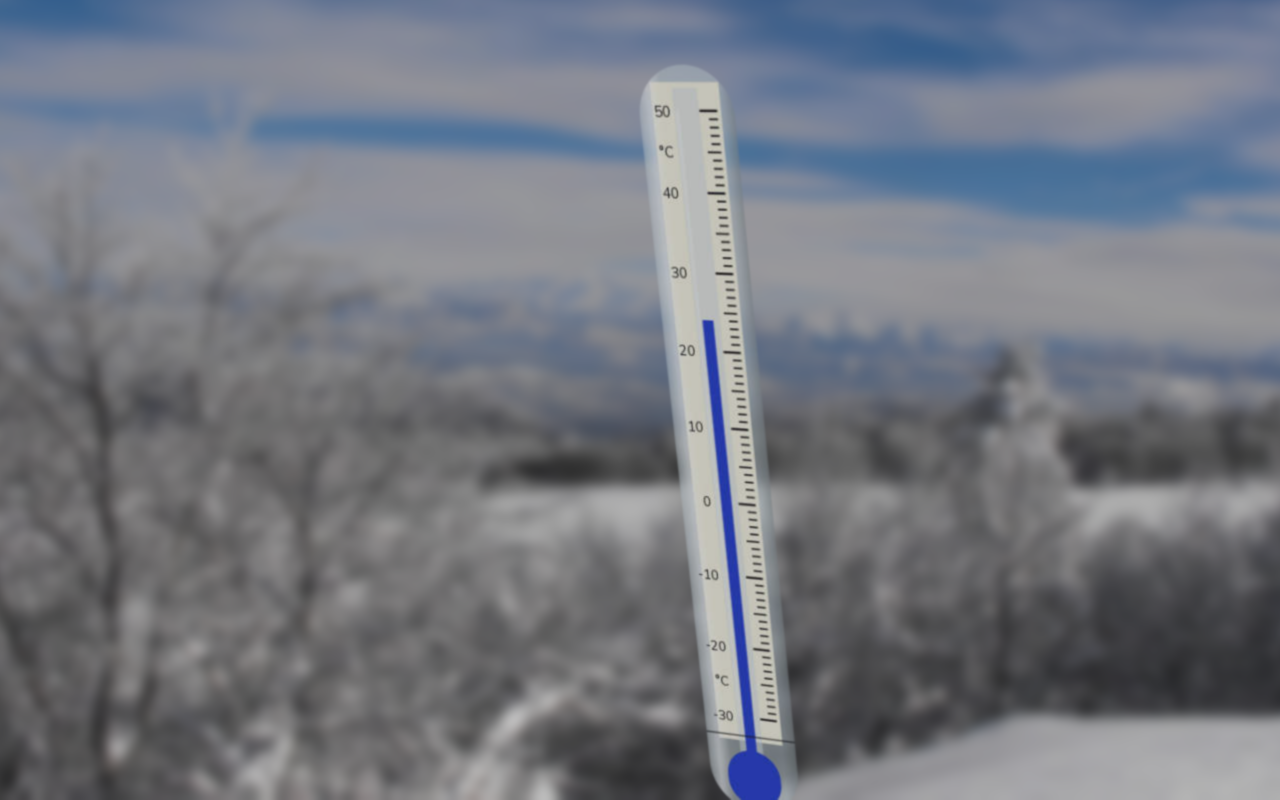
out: 24 °C
